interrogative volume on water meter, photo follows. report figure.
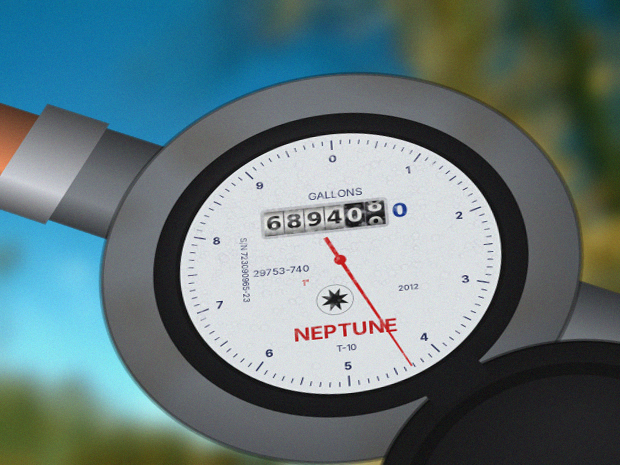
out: 6894084.3 gal
